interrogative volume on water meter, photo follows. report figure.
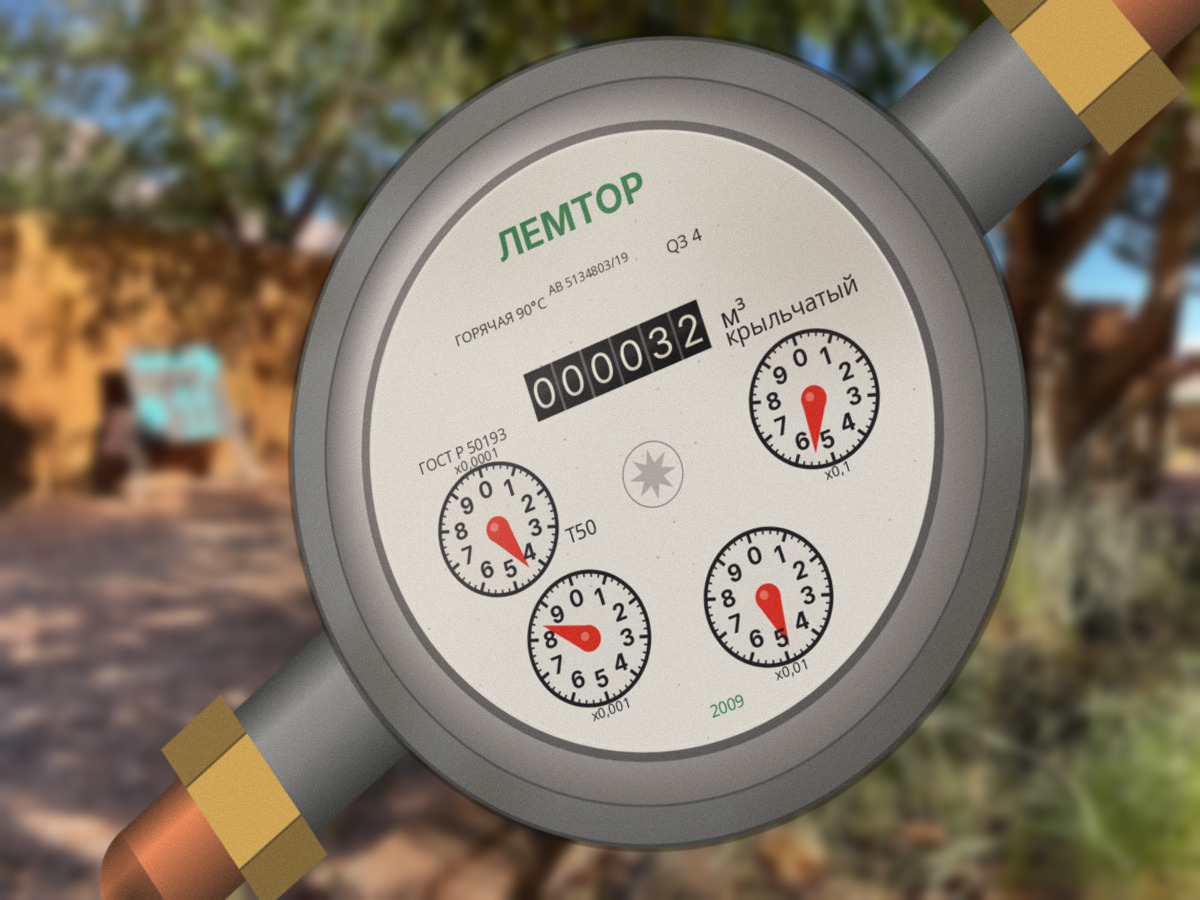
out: 32.5484 m³
